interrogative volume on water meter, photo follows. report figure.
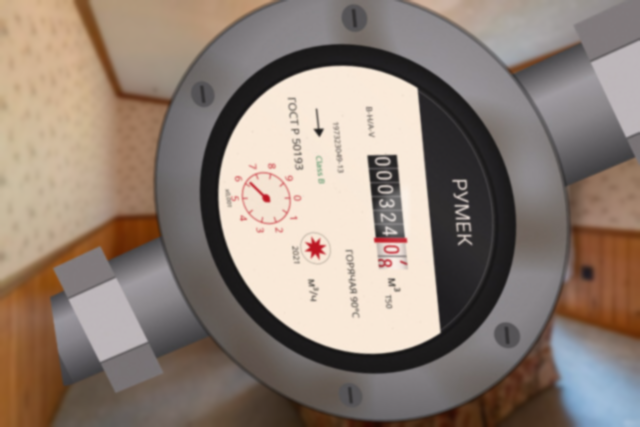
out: 324.076 m³
